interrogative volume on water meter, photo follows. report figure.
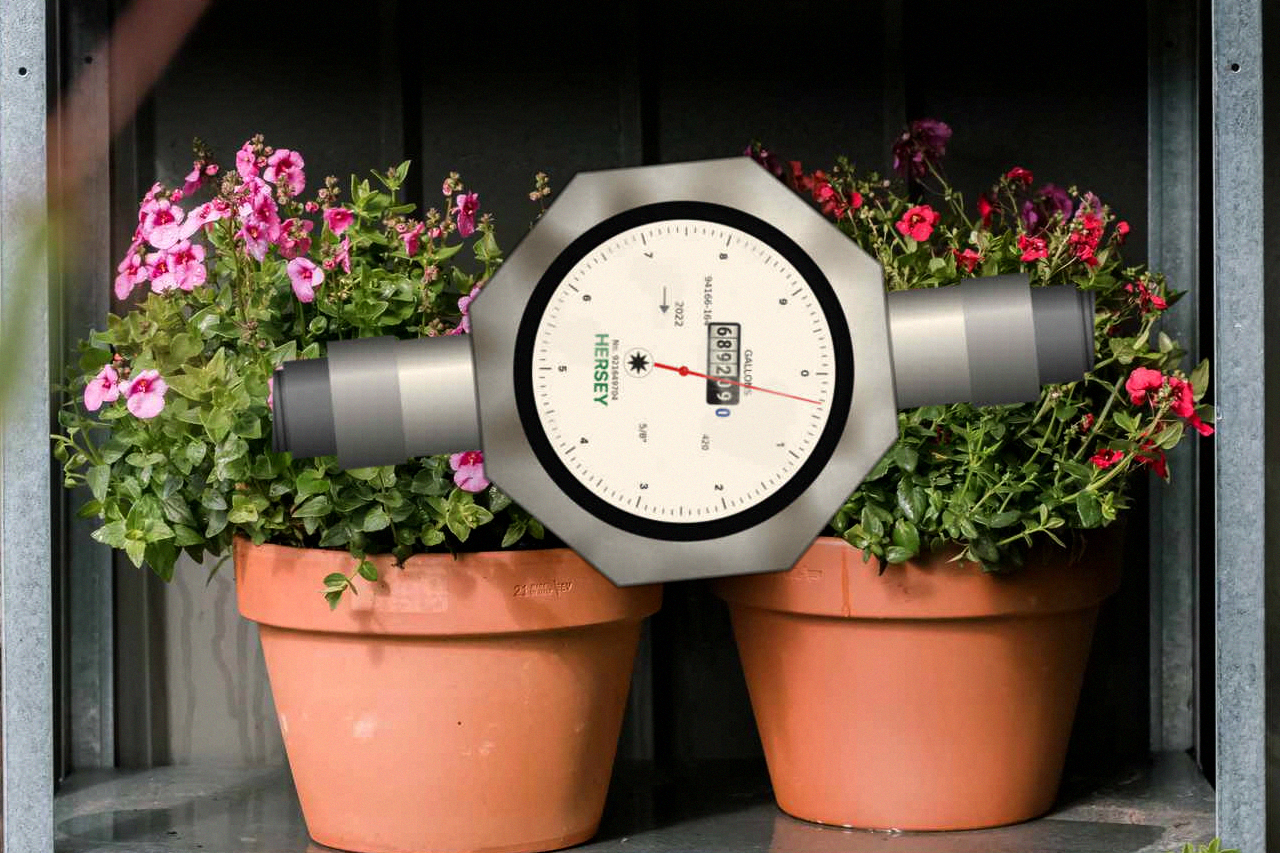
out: 6892090.3 gal
